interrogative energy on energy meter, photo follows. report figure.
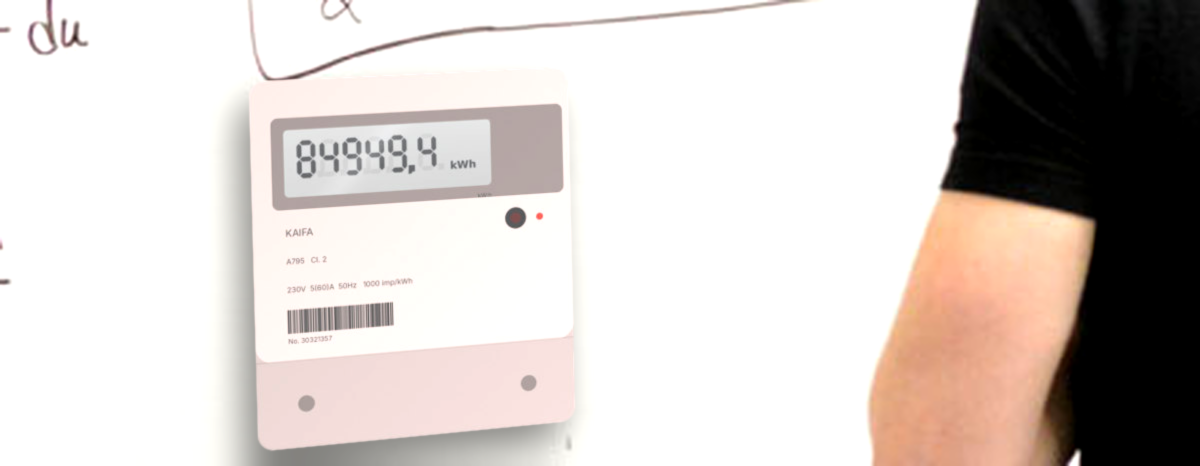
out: 84949.4 kWh
